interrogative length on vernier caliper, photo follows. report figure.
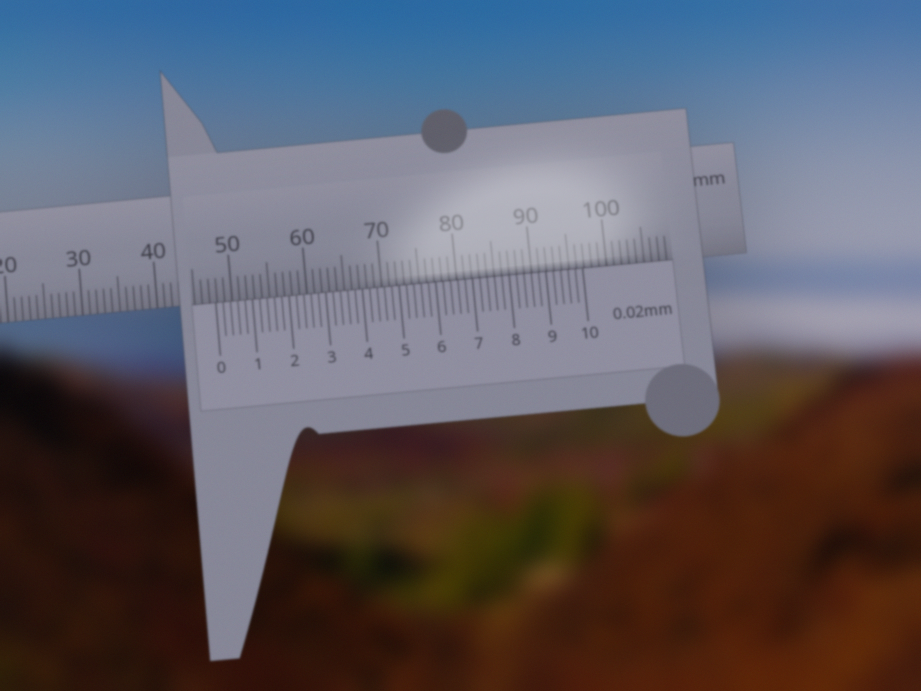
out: 47.8 mm
